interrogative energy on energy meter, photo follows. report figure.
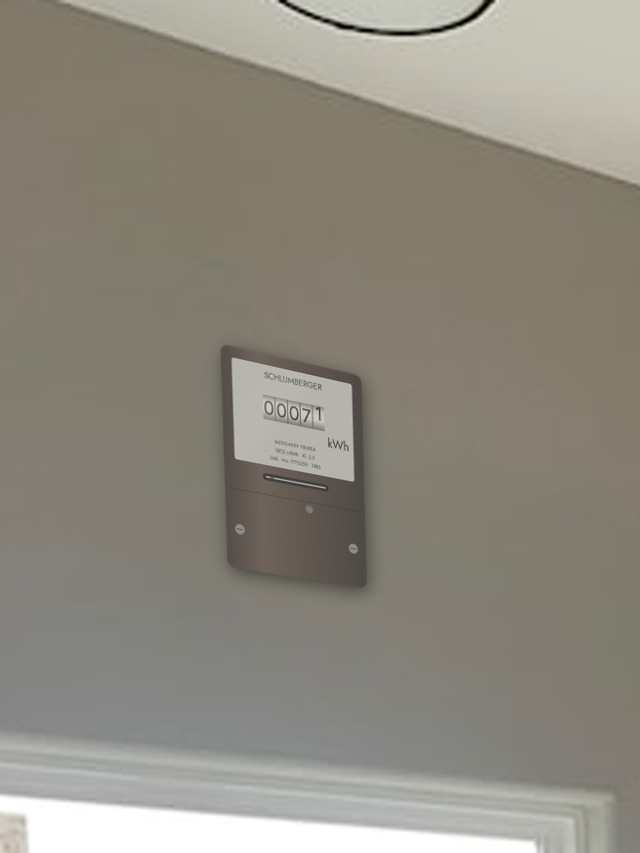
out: 71 kWh
